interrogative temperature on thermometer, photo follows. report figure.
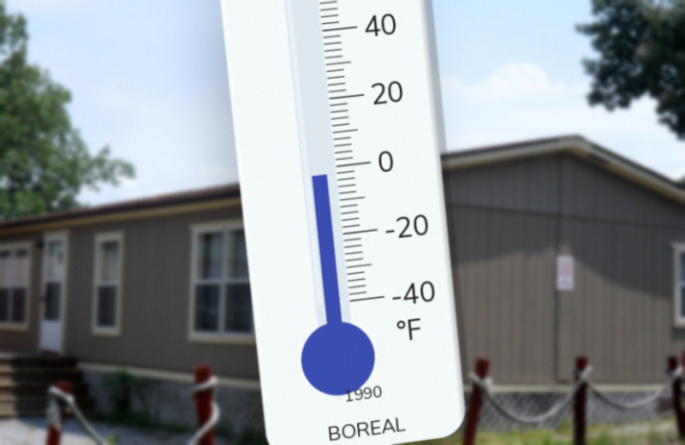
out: -2 °F
